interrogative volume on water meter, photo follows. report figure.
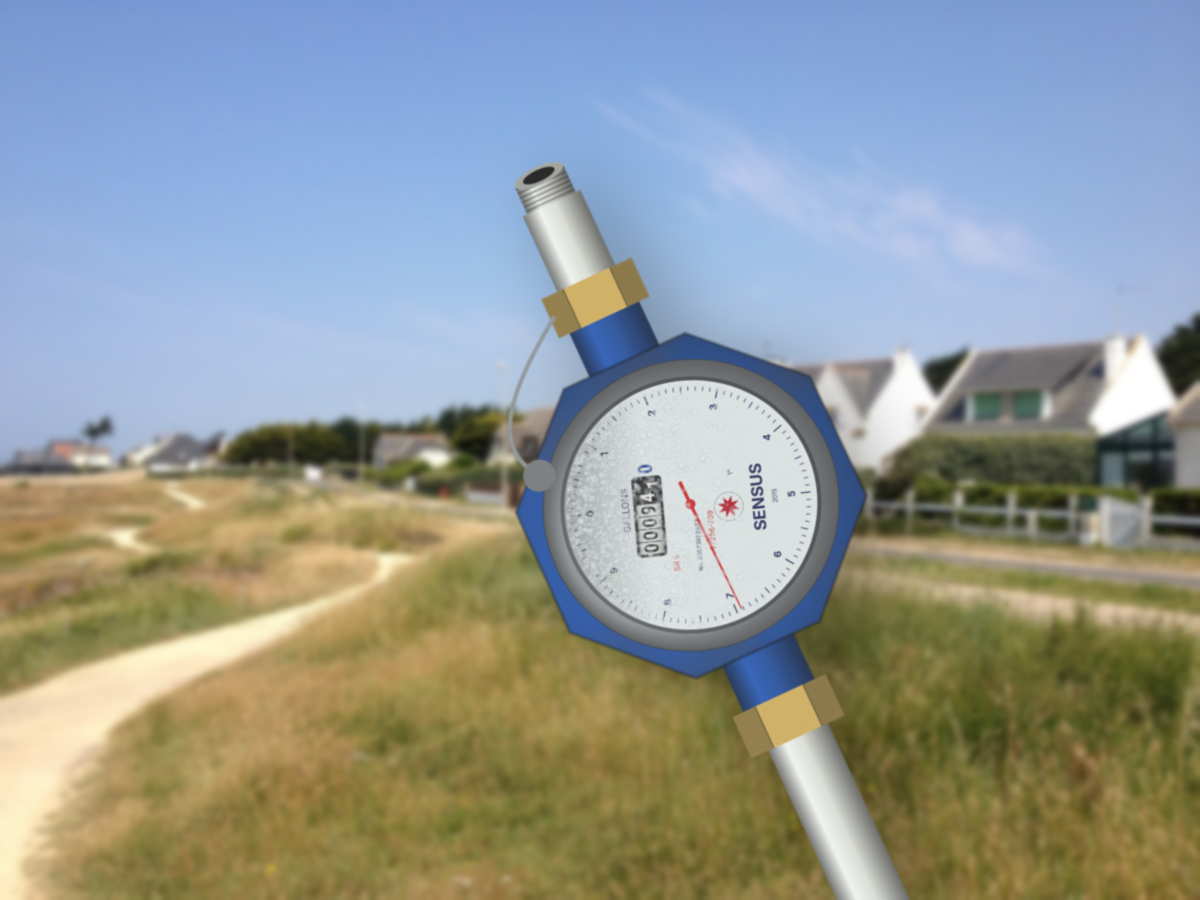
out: 9406.9 gal
